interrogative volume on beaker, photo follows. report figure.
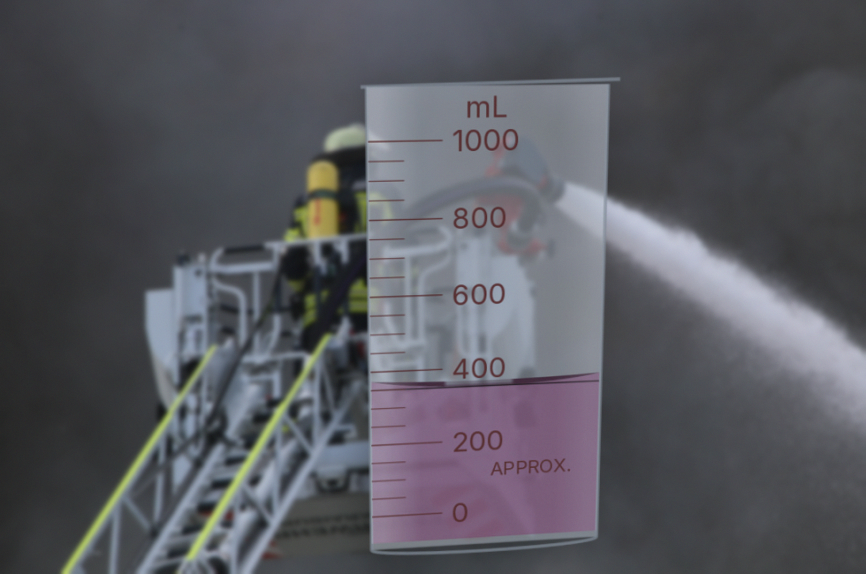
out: 350 mL
